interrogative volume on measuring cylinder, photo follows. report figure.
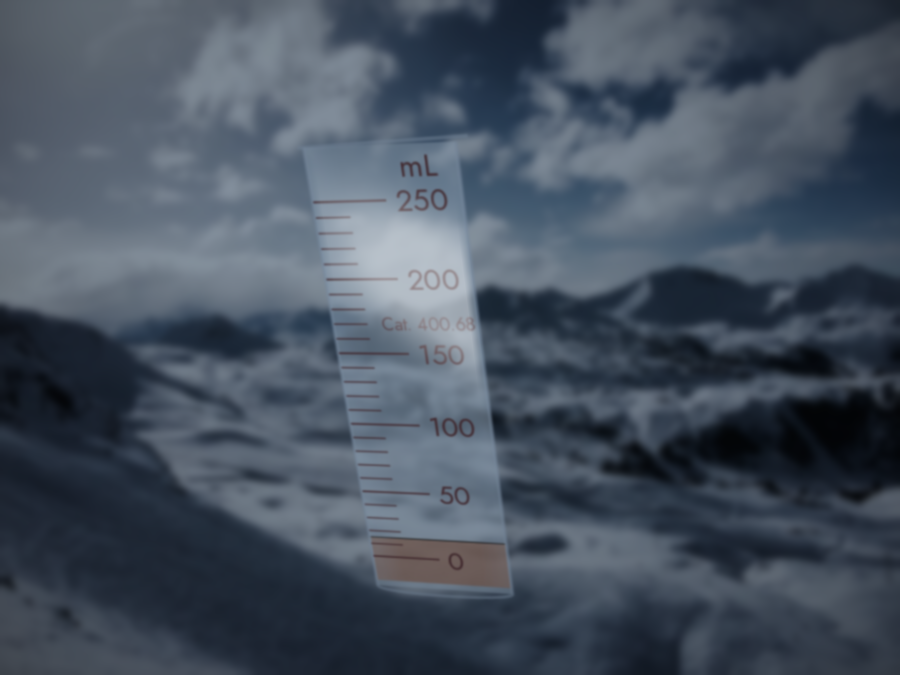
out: 15 mL
